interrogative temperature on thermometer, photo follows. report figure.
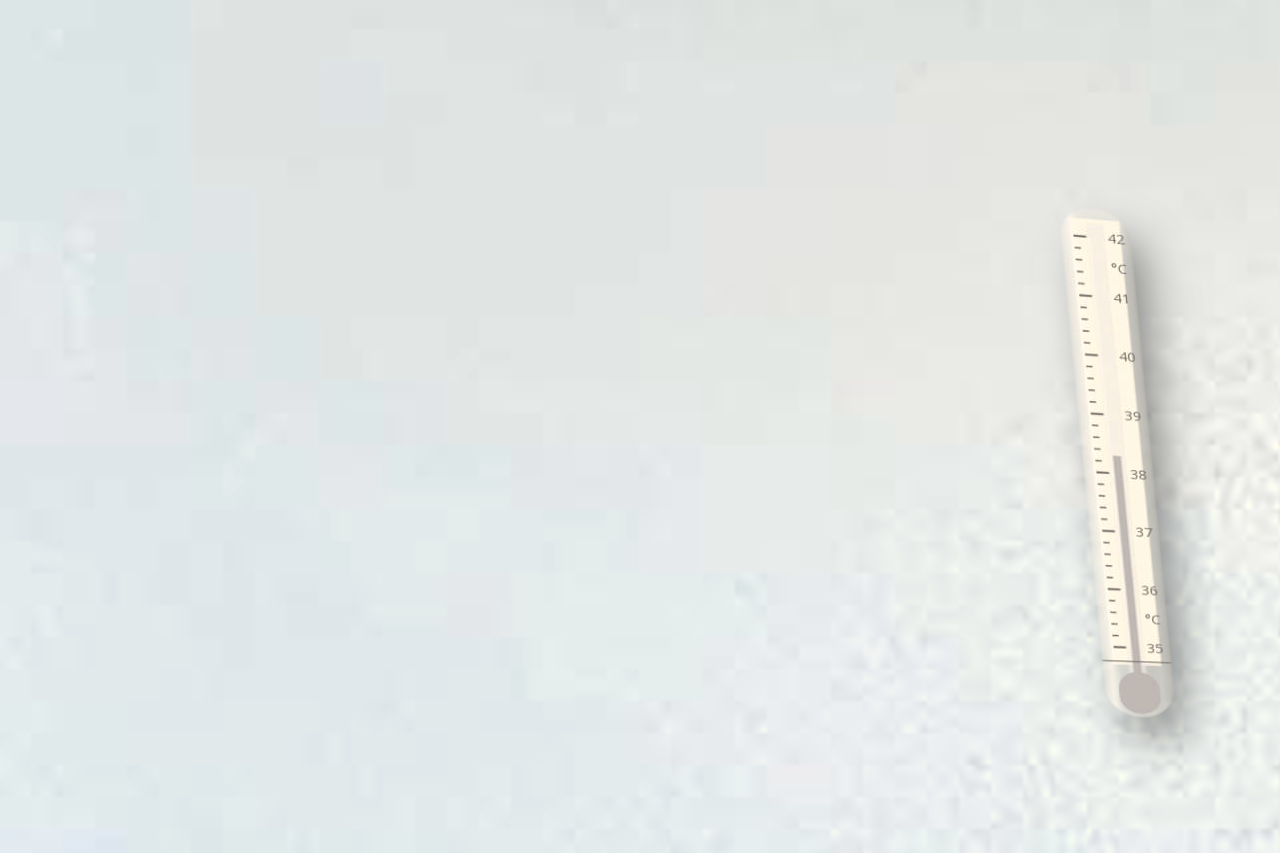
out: 38.3 °C
